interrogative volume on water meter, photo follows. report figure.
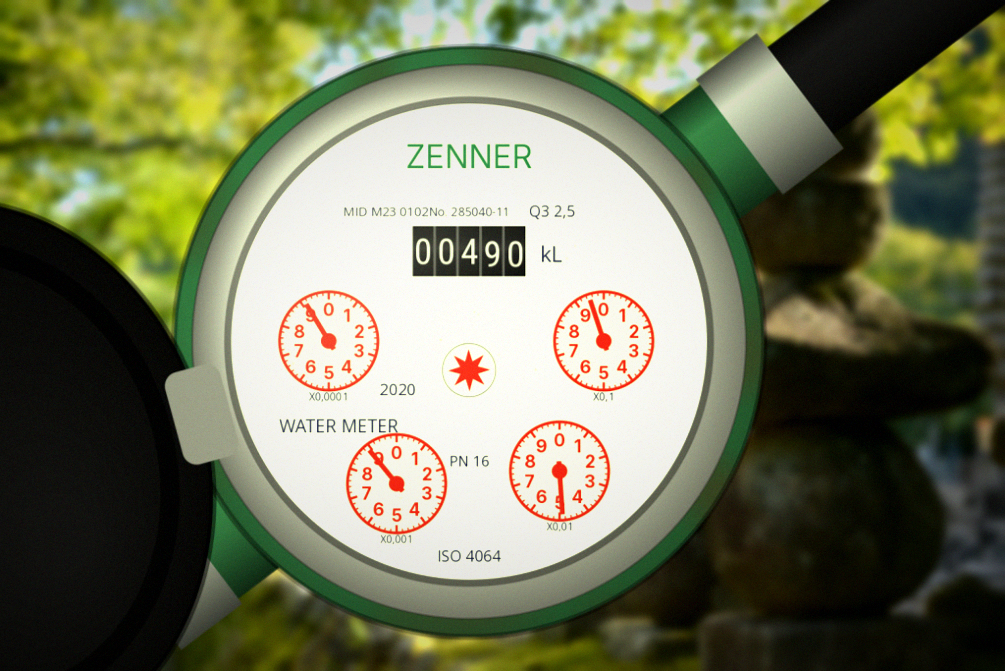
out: 489.9489 kL
